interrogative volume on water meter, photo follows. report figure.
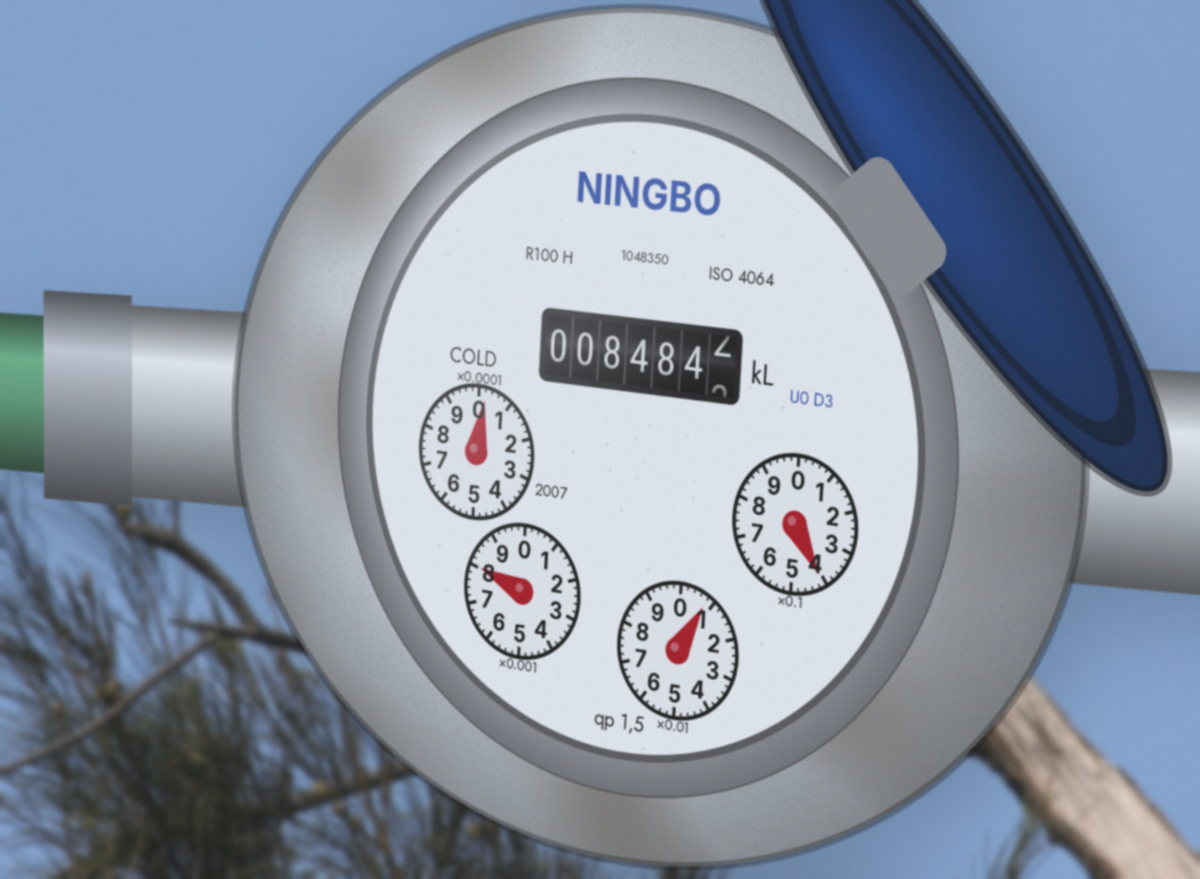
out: 84842.4080 kL
